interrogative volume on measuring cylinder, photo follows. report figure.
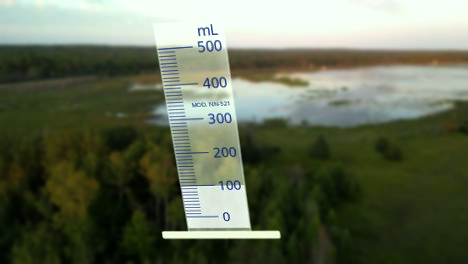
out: 100 mL
